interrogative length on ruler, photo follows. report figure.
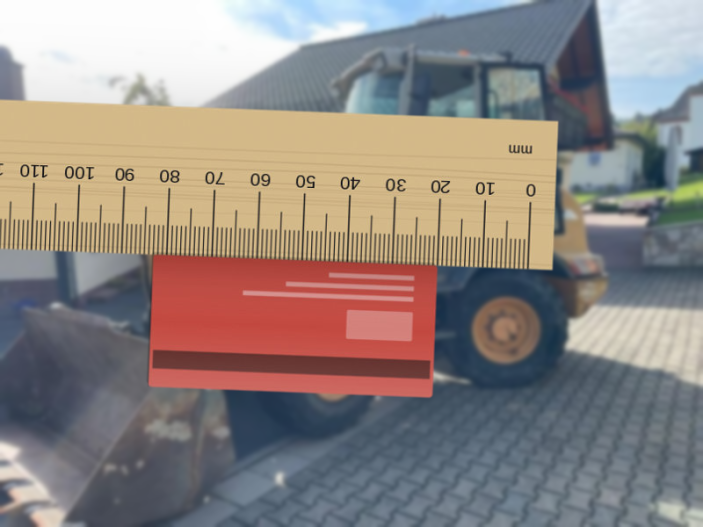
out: 63 mm
